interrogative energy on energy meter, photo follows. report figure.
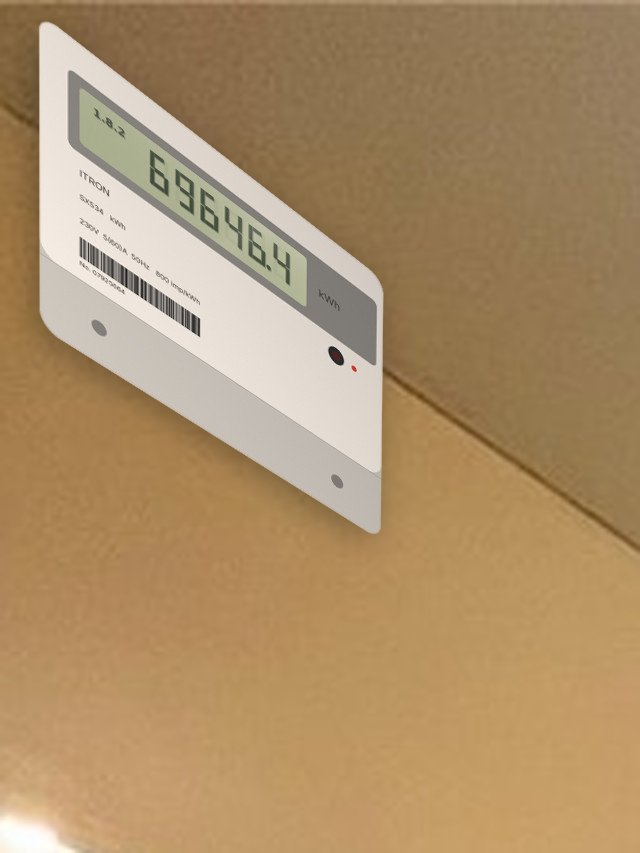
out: 69646.4 kWh
